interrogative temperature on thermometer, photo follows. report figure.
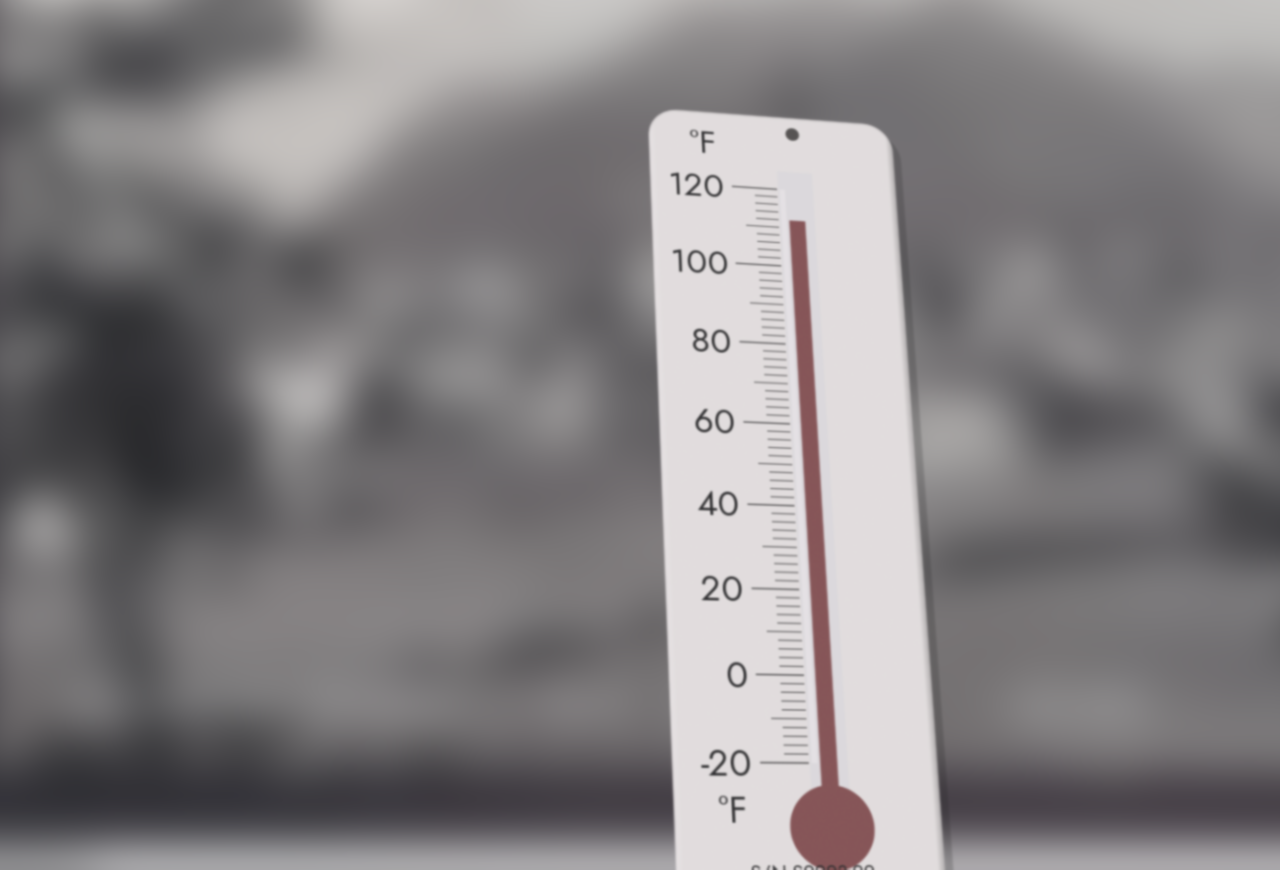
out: 112 °F
